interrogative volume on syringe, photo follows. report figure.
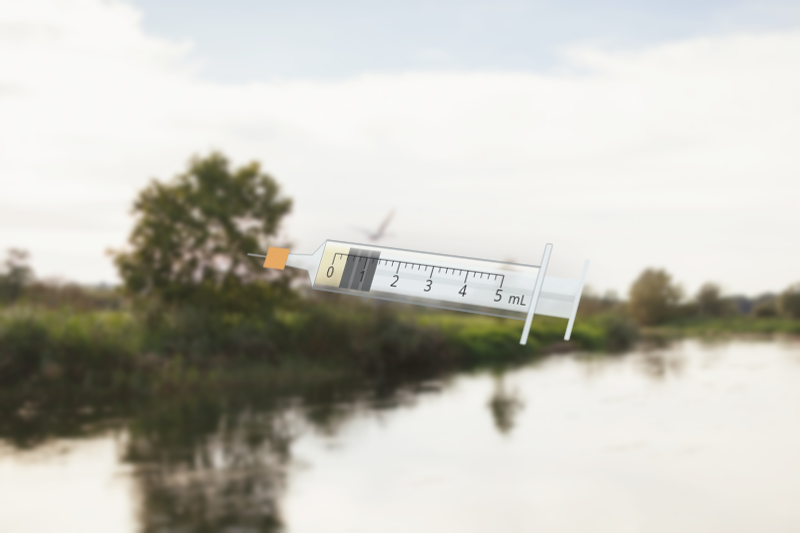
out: 0.4 mL
